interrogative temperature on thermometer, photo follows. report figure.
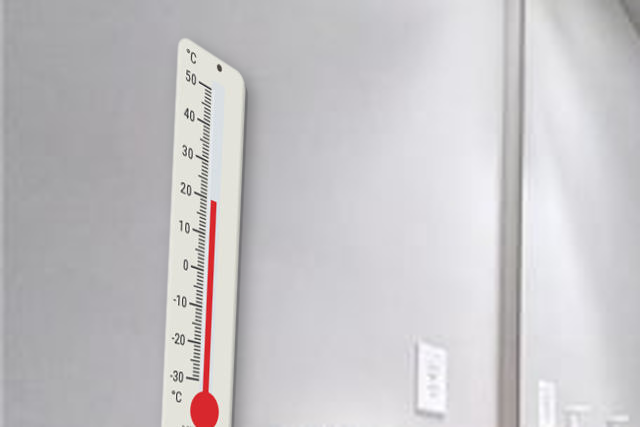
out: 20 °C
